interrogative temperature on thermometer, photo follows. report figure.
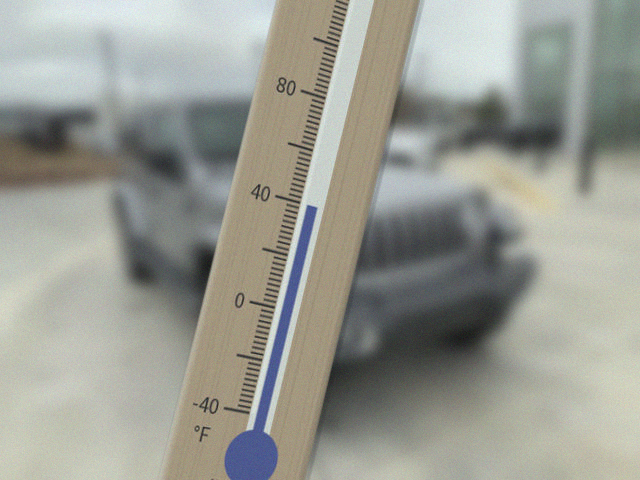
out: 40 °F
